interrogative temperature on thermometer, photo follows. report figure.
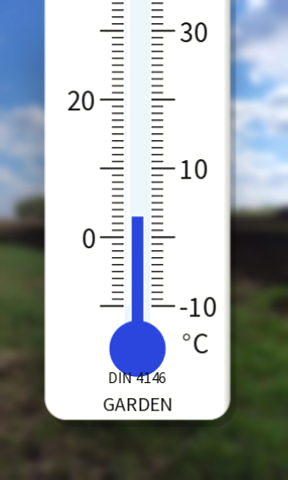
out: 3 °C
